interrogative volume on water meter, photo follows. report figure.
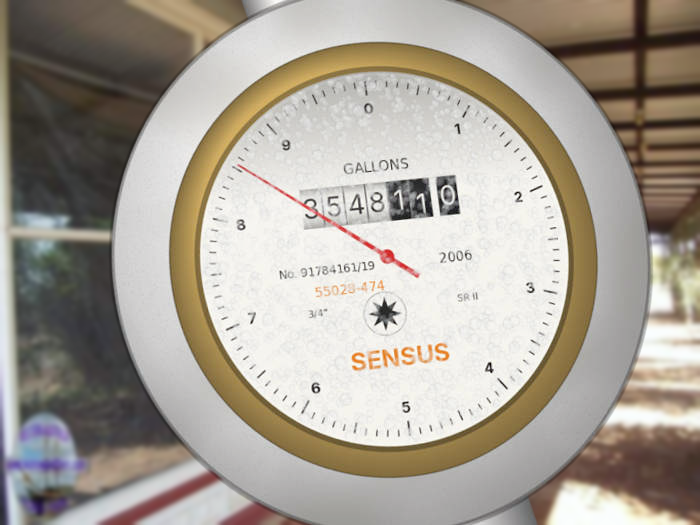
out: 3548108.5 gal
